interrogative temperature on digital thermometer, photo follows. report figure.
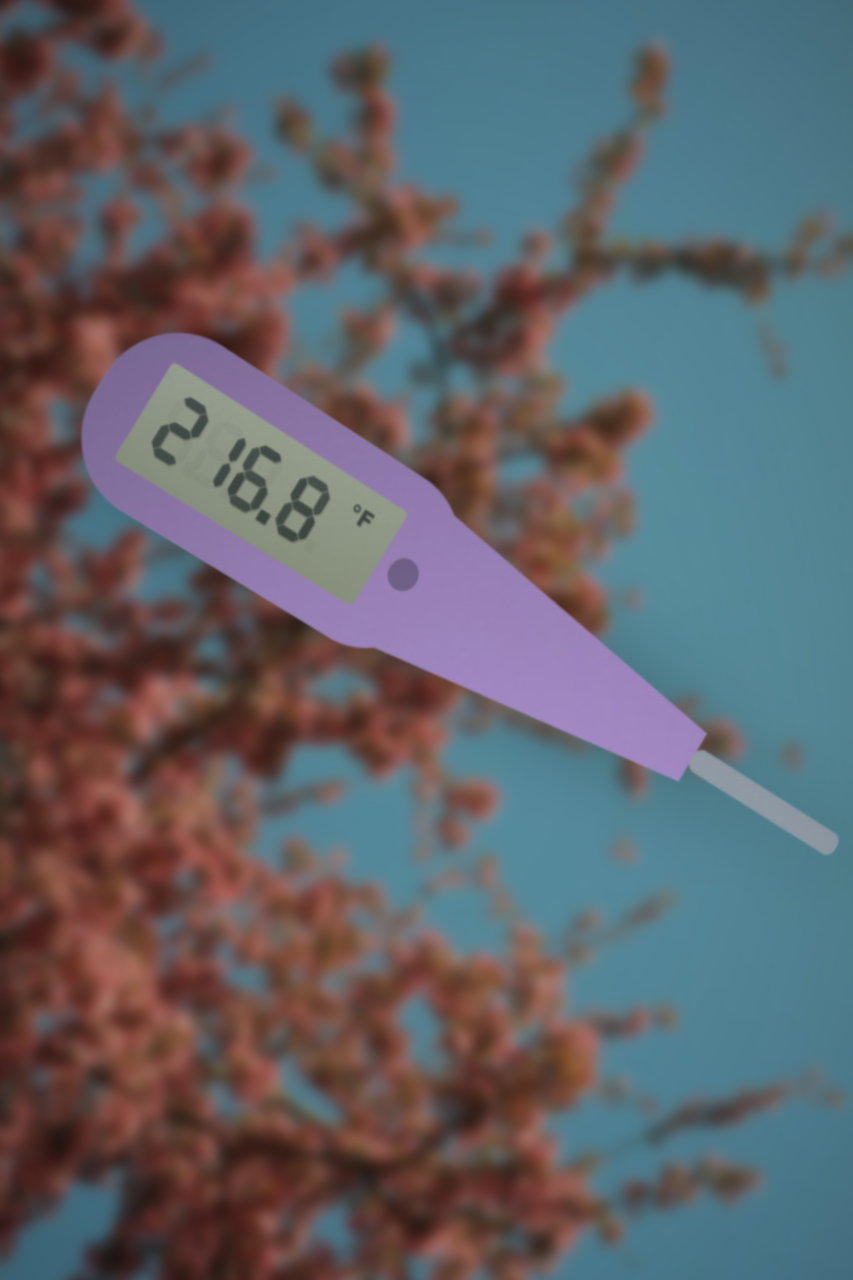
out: 216.8 °F
